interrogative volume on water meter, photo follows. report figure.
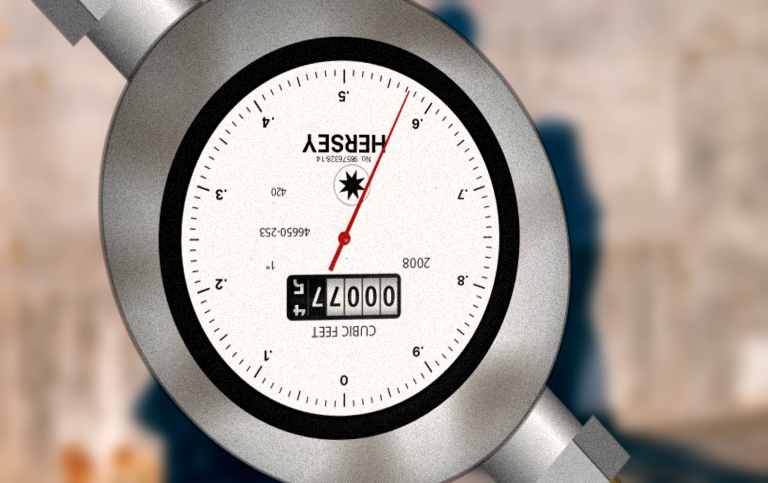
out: 774.57 ft³
